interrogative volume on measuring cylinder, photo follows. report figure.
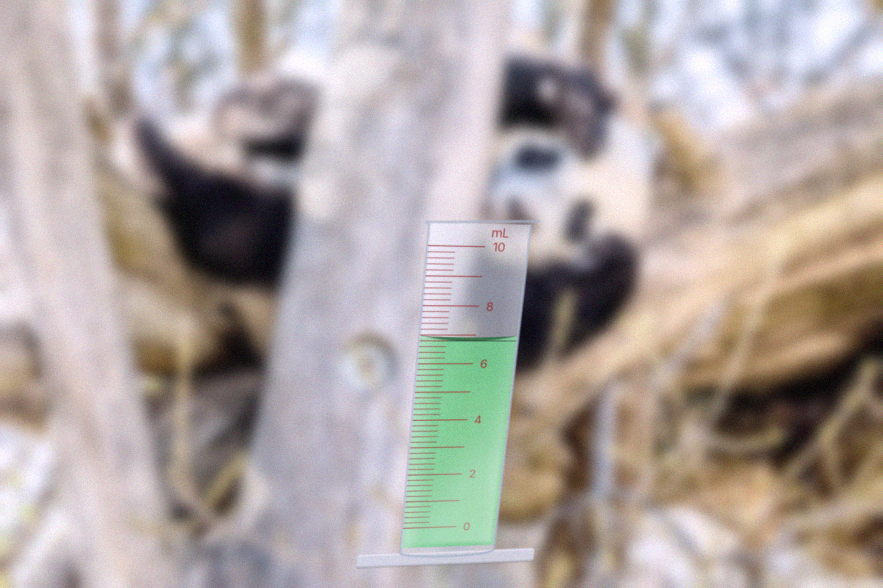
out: 6.8 mL
